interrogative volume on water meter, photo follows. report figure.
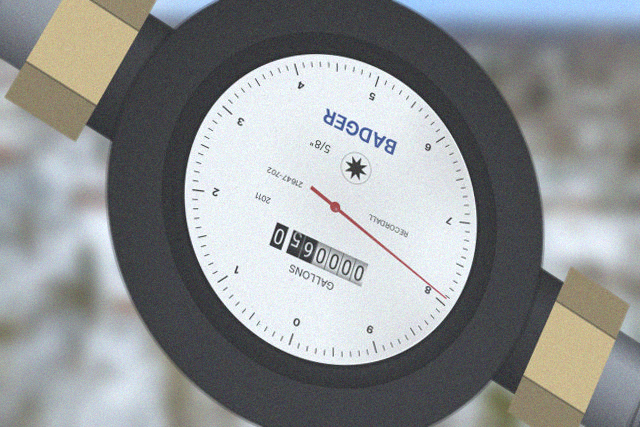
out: 647.9 gal
